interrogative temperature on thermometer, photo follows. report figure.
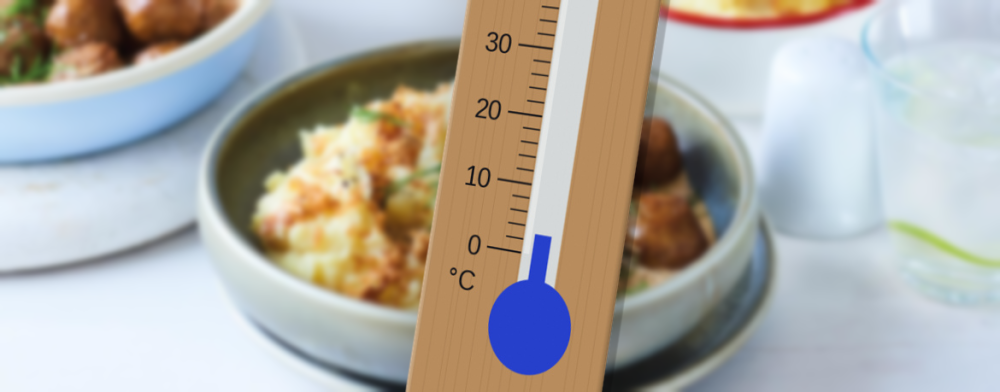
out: 3 °C
